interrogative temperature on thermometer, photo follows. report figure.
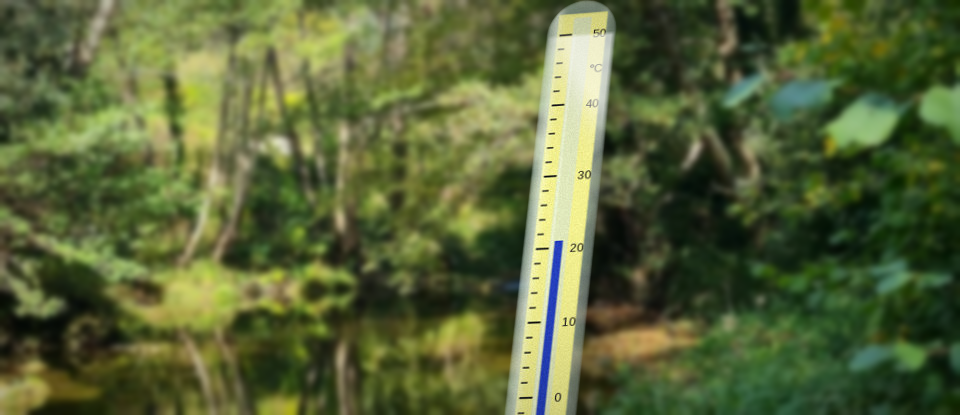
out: 21 °C
